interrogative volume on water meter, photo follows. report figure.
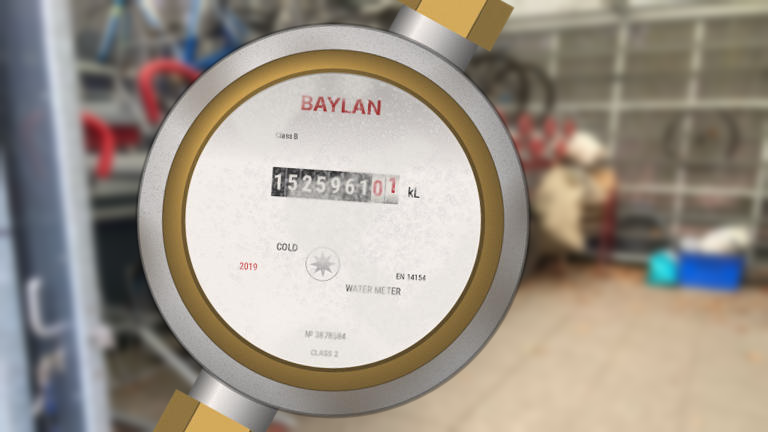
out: 1525961.01 kL
